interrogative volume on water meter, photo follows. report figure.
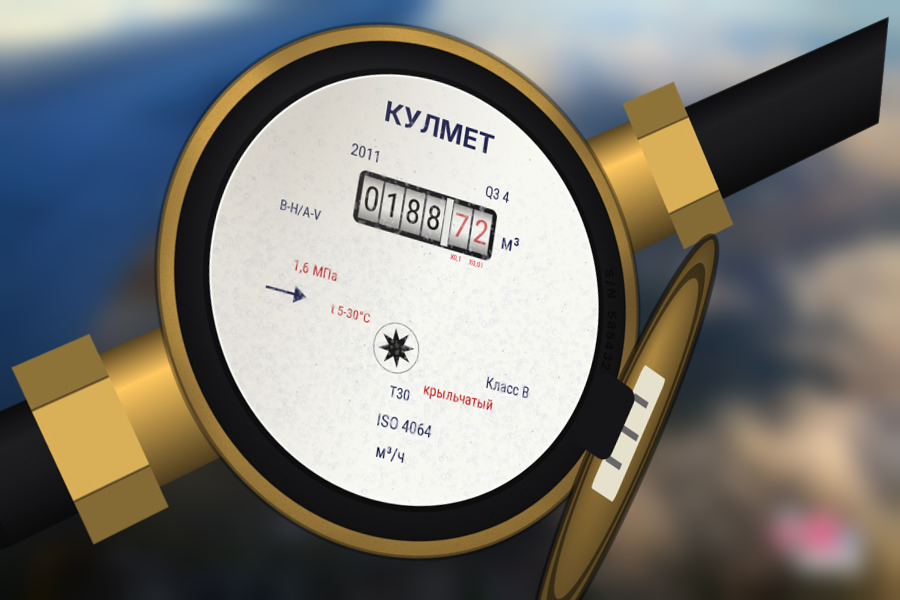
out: 188.72 m³
